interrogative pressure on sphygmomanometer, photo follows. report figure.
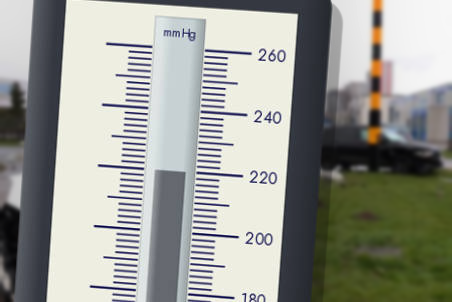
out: 220 mmHg
